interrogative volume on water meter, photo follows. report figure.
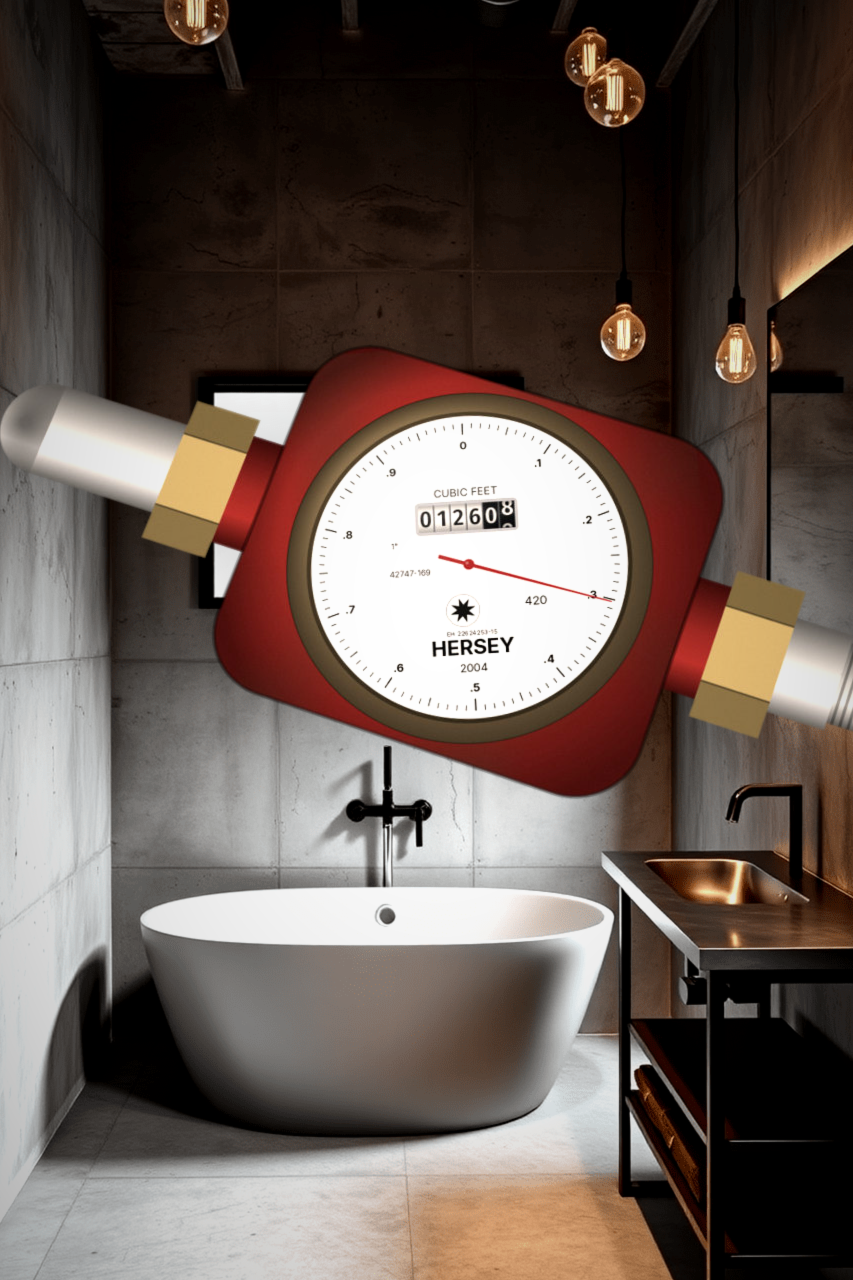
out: 12608.30 ft³
